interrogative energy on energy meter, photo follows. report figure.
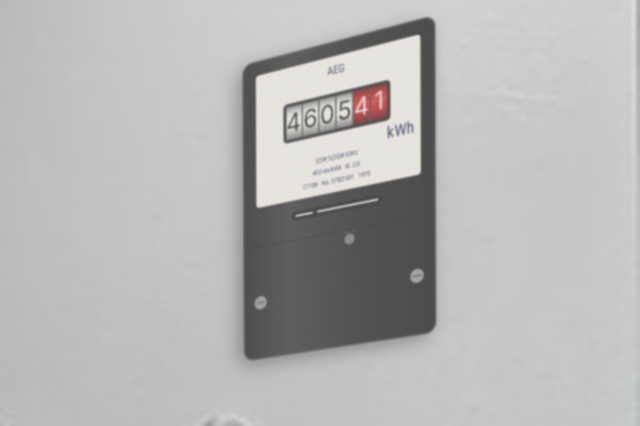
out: 4605.41 kWh
